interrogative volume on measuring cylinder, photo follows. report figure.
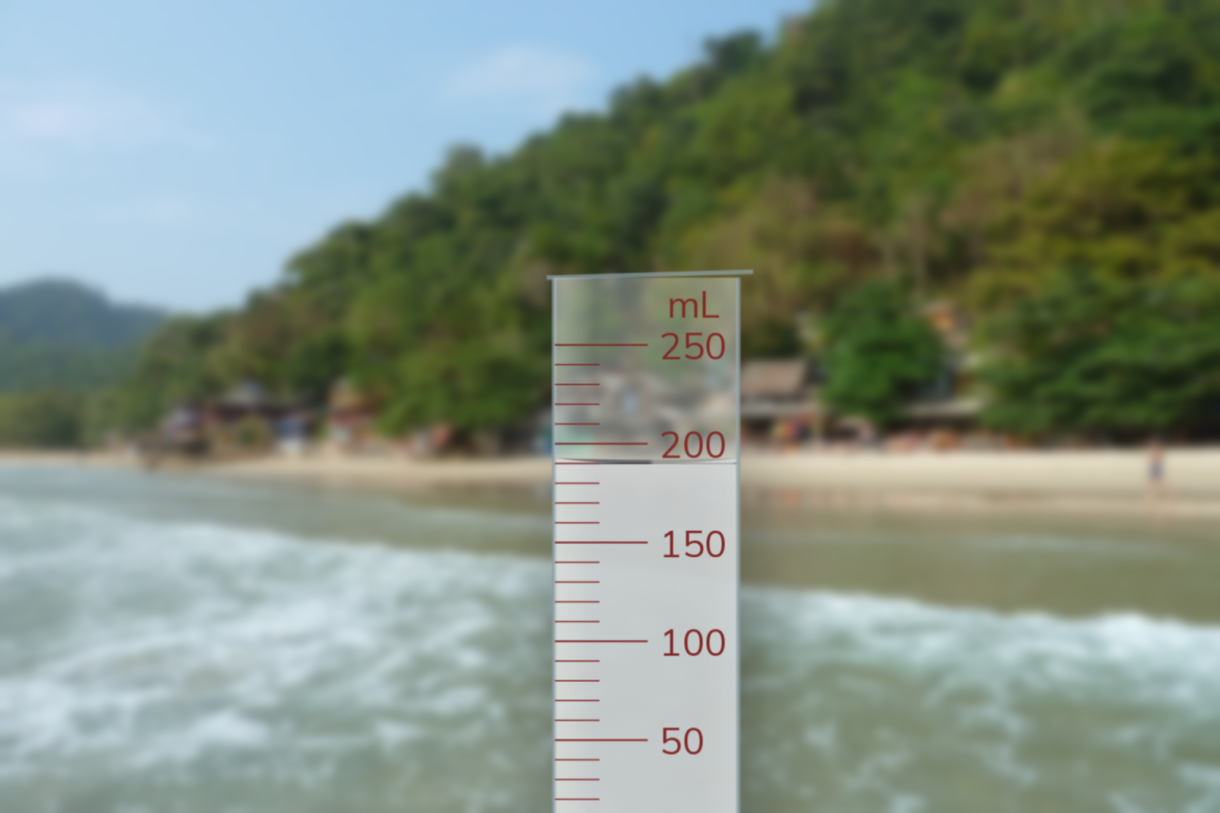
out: 190 mL
